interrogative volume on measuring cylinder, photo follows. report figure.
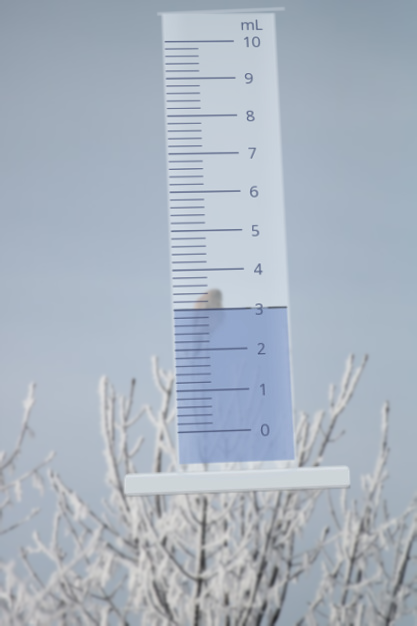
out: 3 mL
